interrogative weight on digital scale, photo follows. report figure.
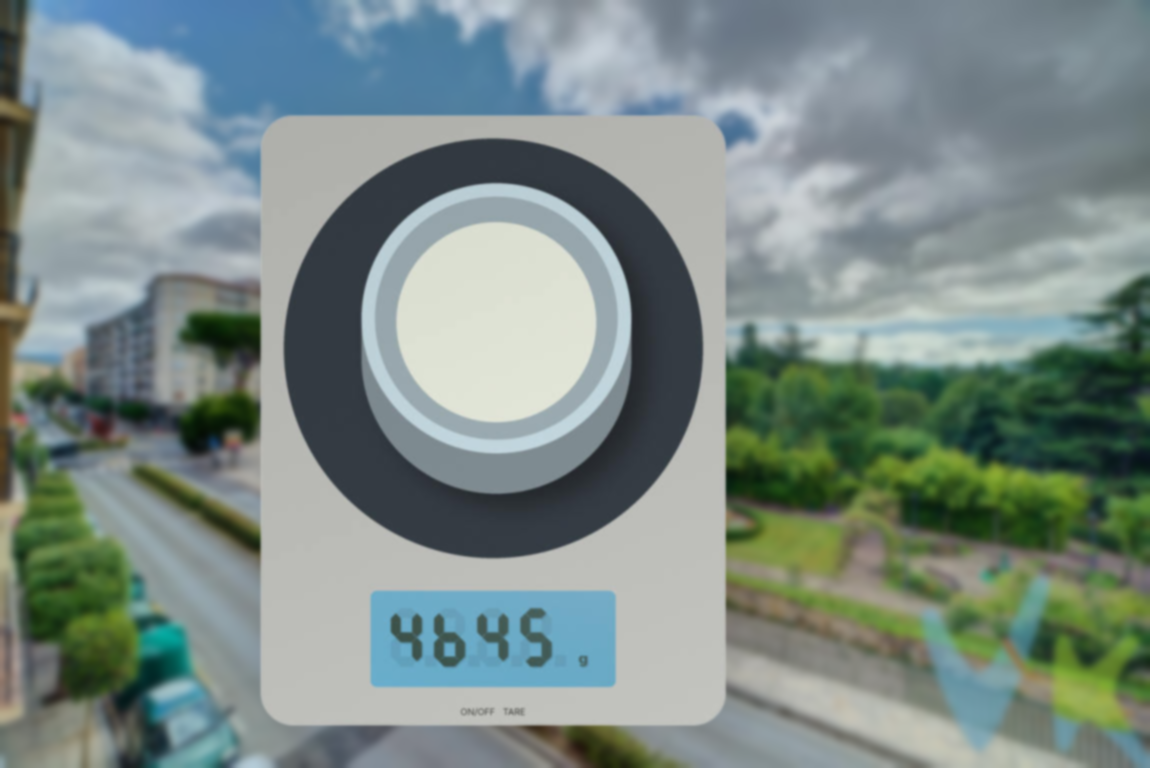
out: 4645 g
